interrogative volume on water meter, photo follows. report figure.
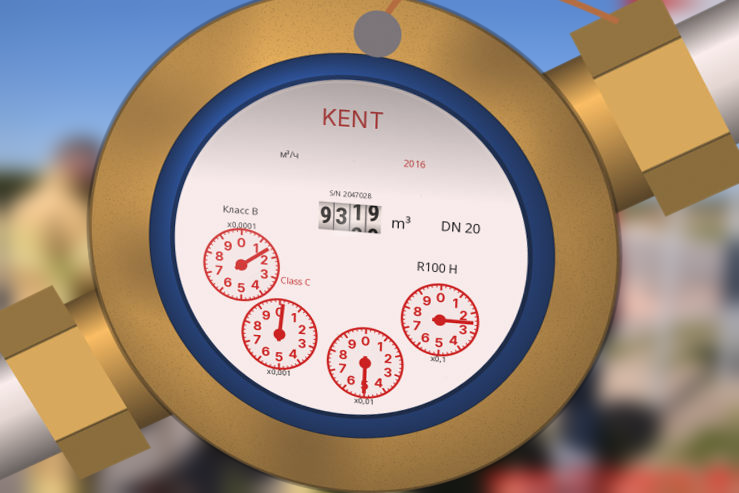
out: 9319.2501 m³
